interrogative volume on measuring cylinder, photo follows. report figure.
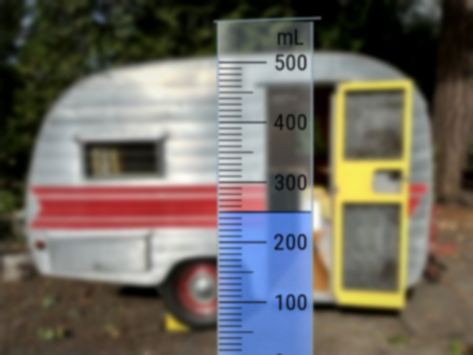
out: 250 mL
